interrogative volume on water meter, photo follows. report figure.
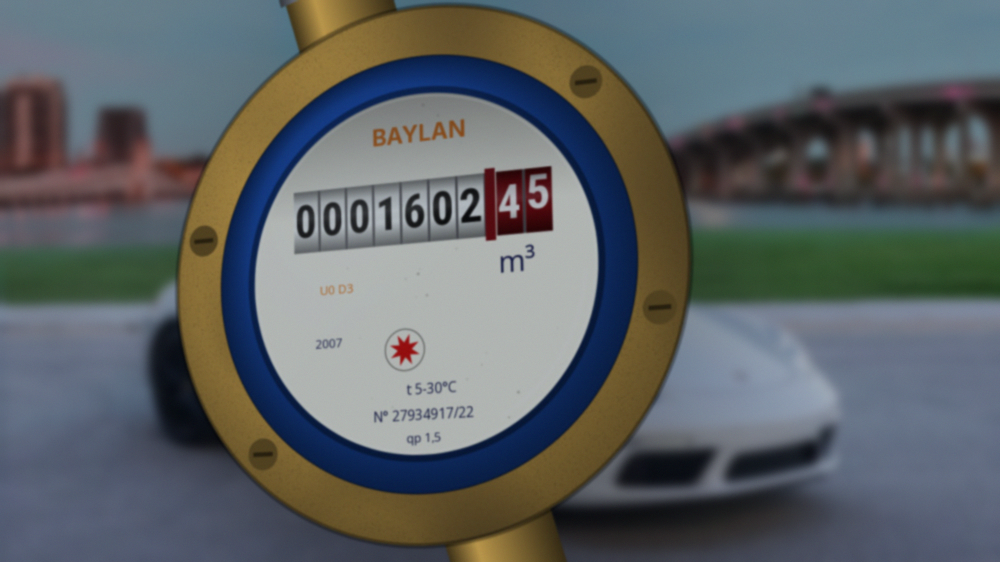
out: 1602.45 m³
